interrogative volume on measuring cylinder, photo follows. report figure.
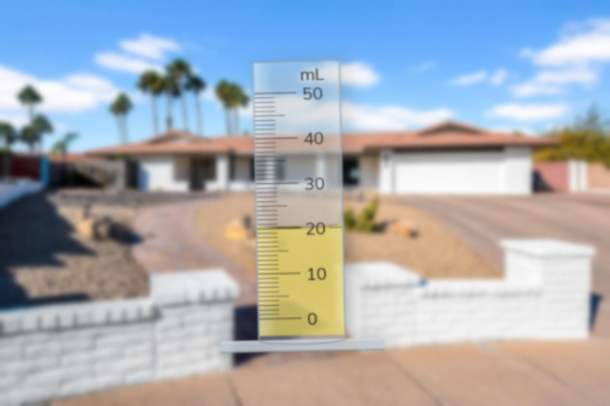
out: 20 mL
